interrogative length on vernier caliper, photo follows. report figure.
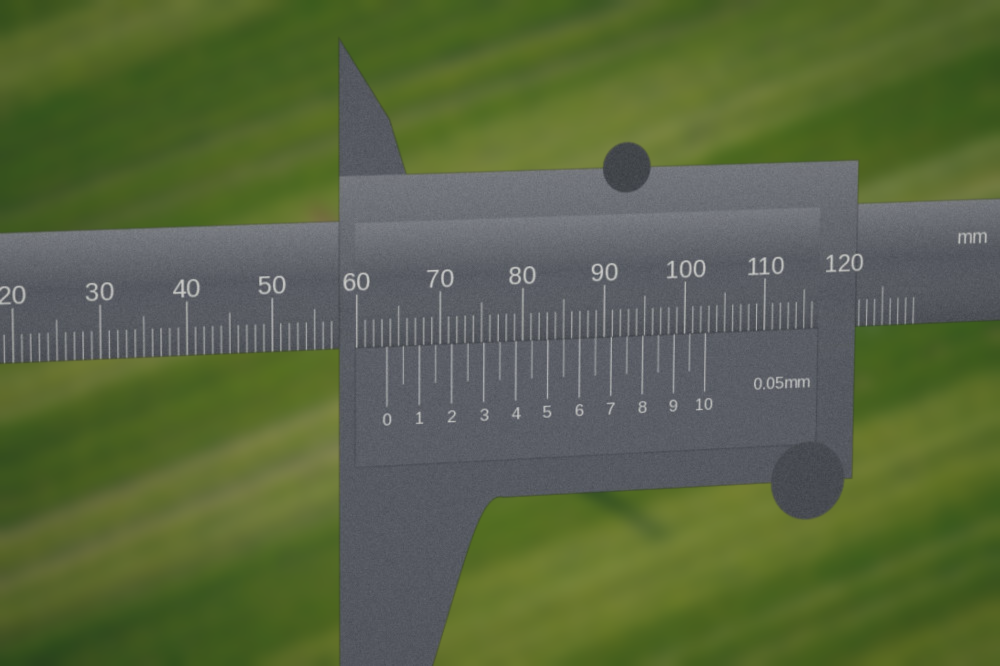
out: 63.6 mm
